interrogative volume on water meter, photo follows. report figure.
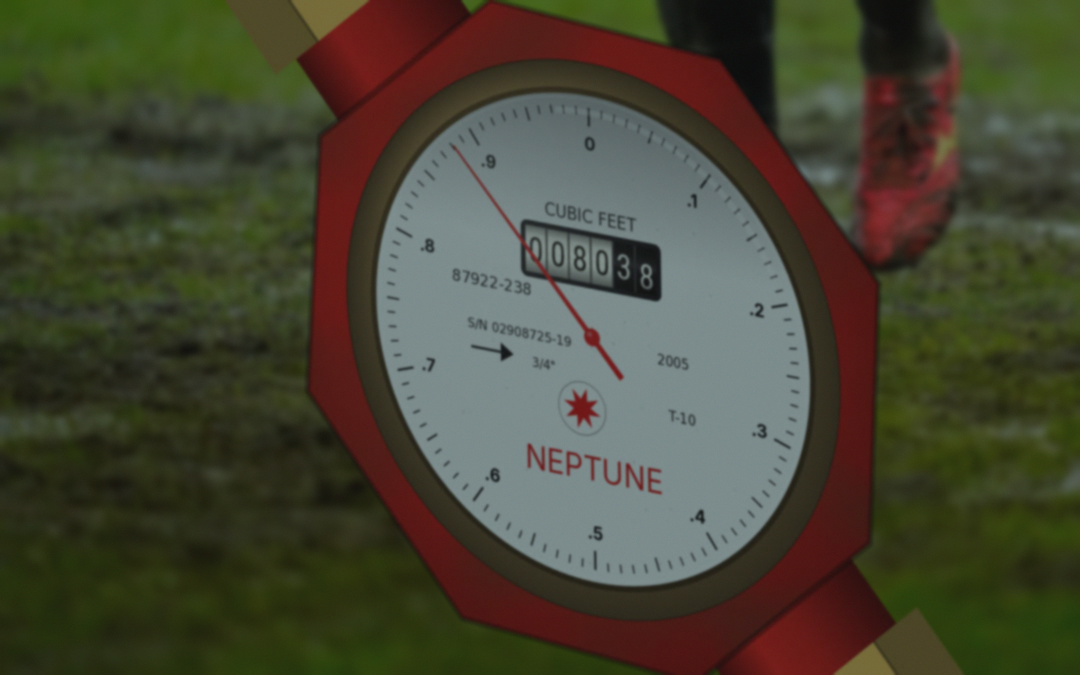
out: 8037.88 ft³
